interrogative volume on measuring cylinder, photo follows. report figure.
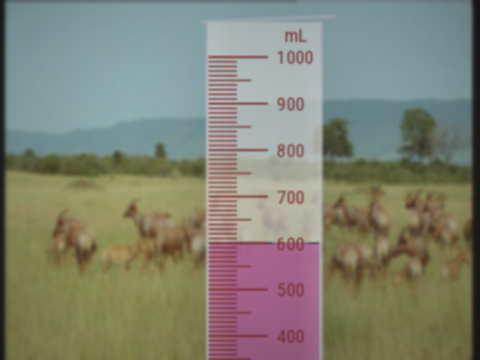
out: 600 mL
